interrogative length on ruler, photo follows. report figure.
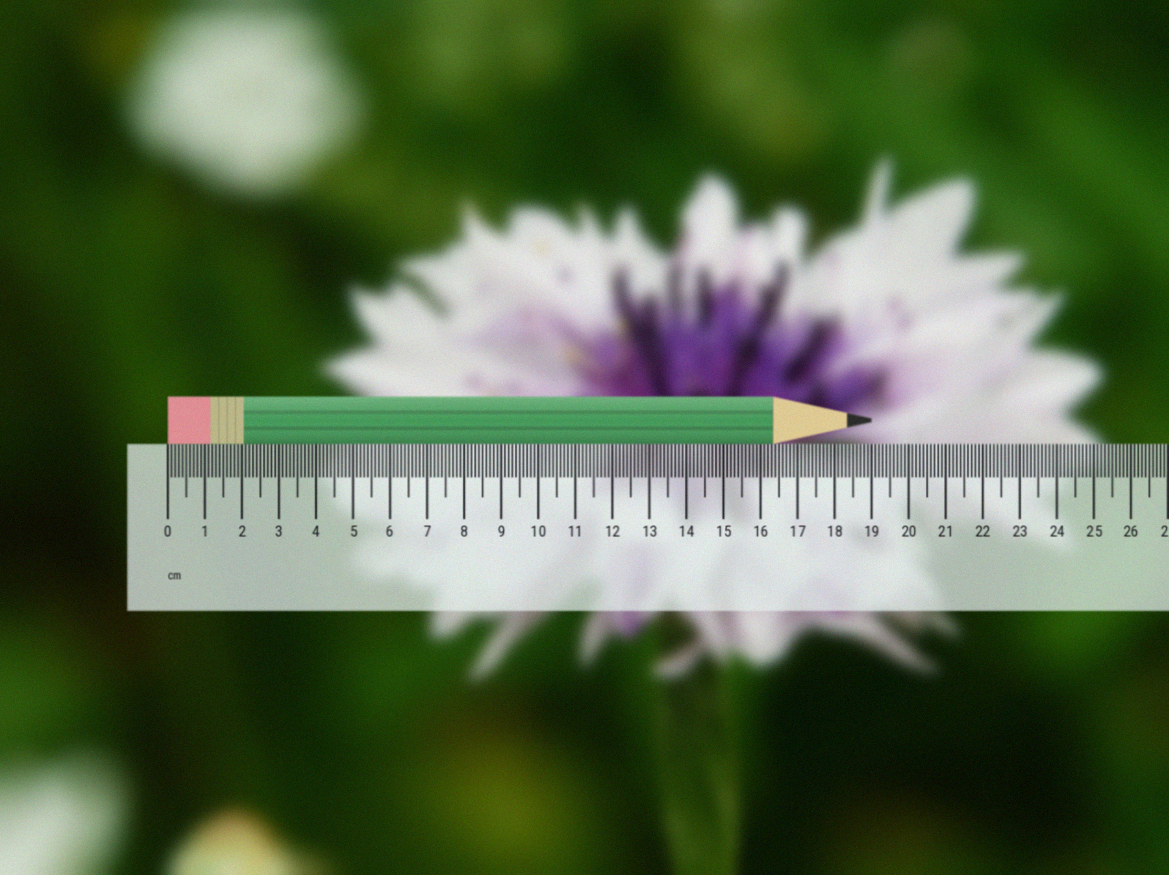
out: 19 cm
